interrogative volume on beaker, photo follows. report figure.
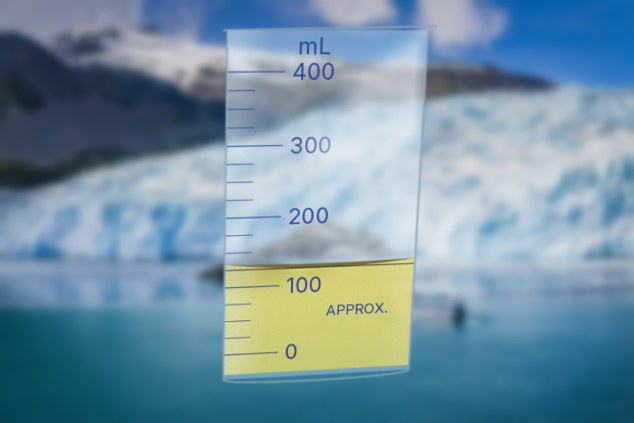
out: 125 mL
